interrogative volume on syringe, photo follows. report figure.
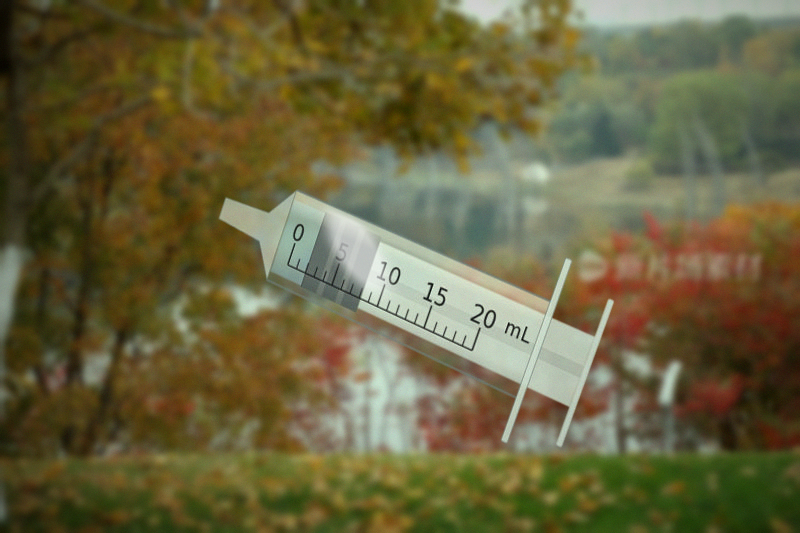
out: 2 mL
